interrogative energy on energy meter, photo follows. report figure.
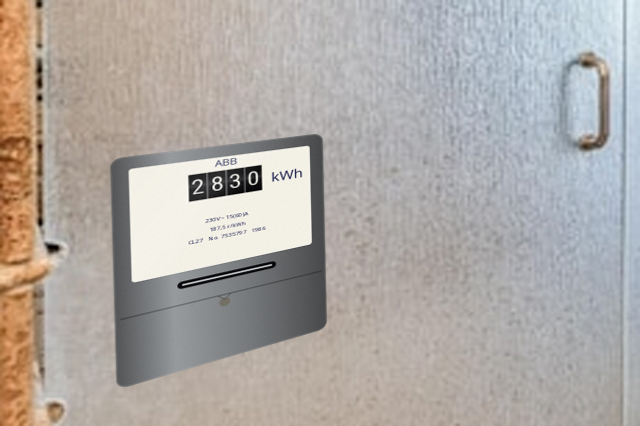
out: 2830 kWh
